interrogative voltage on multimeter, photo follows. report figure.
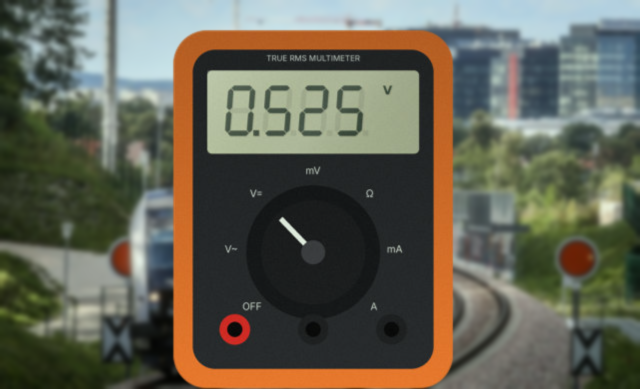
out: 0.525 V
